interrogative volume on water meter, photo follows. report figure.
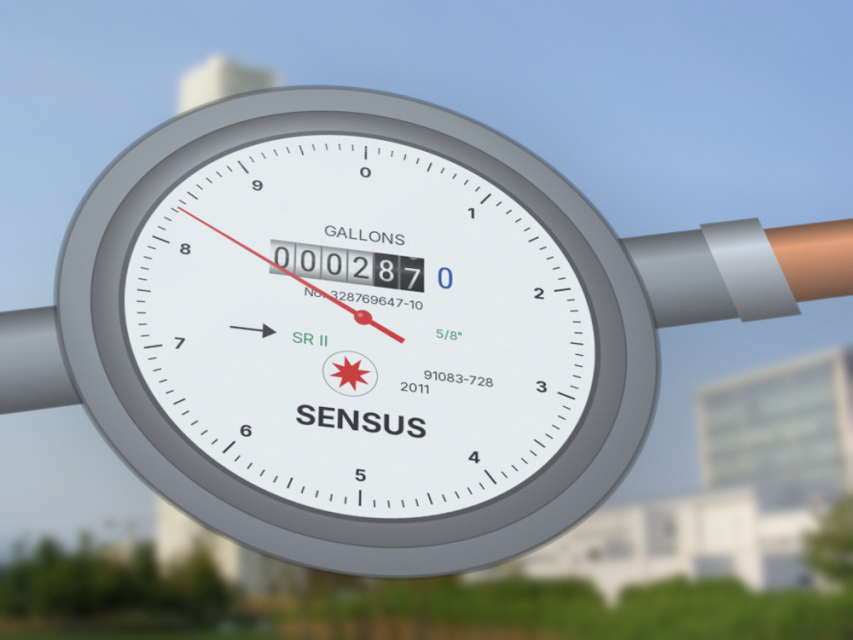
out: 2868.3 gal
